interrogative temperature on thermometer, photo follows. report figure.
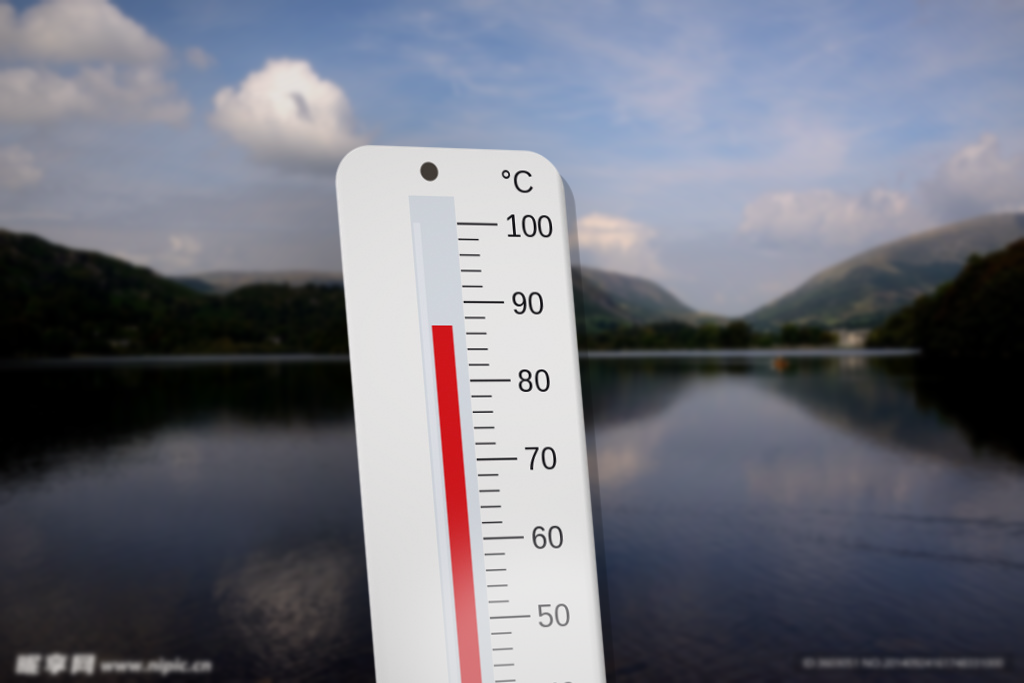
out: 87 °C
